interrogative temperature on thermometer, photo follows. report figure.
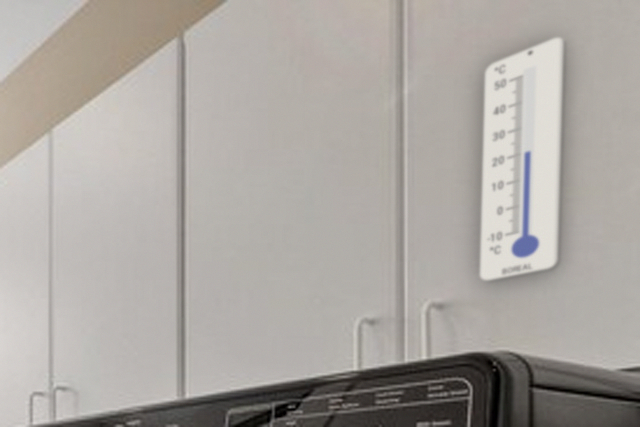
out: 20 °C
